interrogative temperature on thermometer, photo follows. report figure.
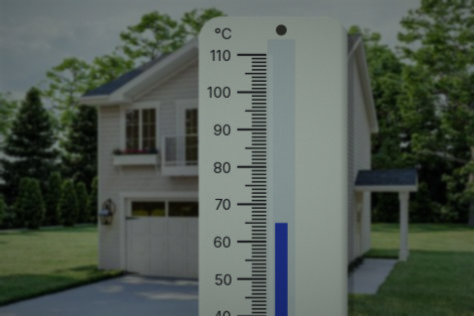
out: 65 °C
